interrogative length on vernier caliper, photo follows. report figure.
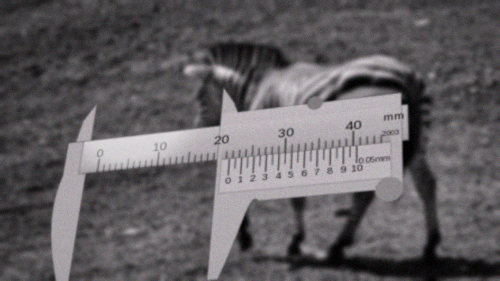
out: 21.5 mm
